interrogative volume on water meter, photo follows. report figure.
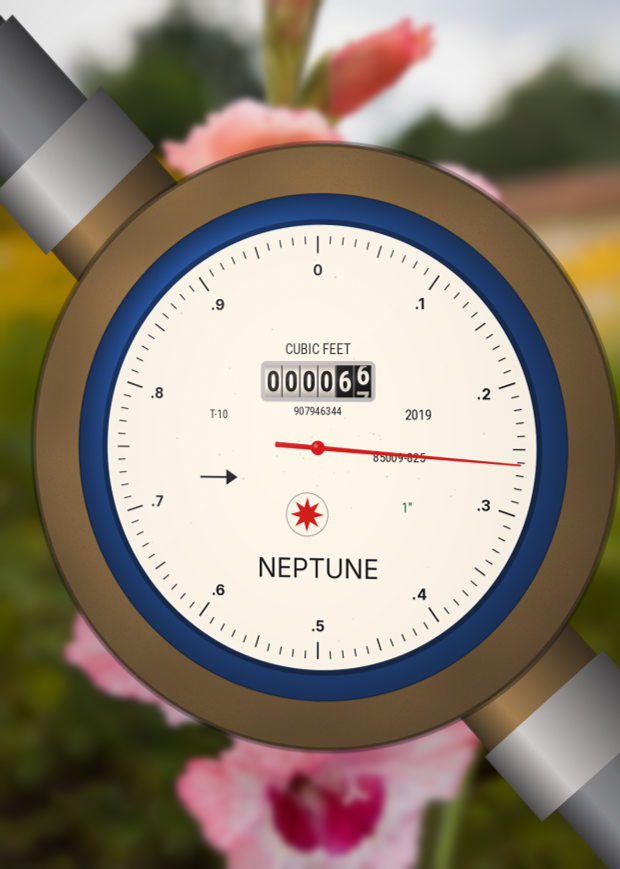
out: 66.26 ft³
